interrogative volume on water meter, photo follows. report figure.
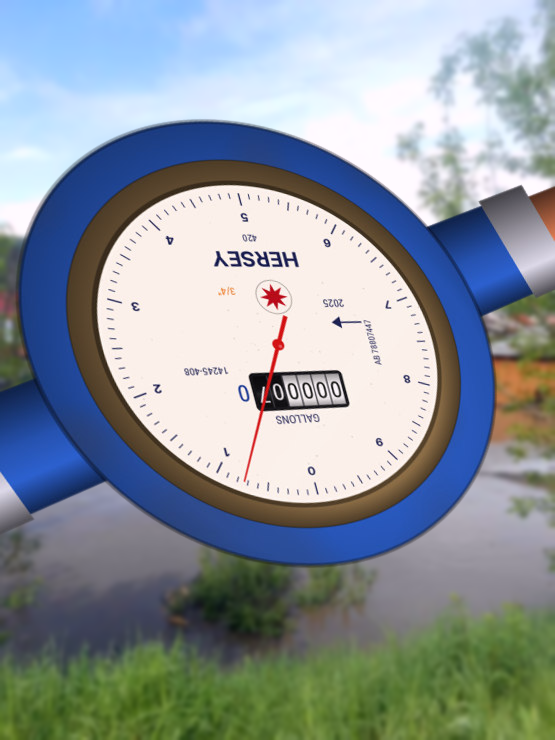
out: 70.7 gal
